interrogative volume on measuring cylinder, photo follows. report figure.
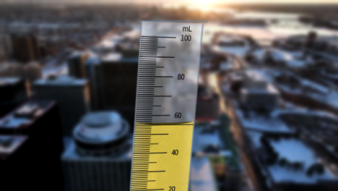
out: 55 mL
